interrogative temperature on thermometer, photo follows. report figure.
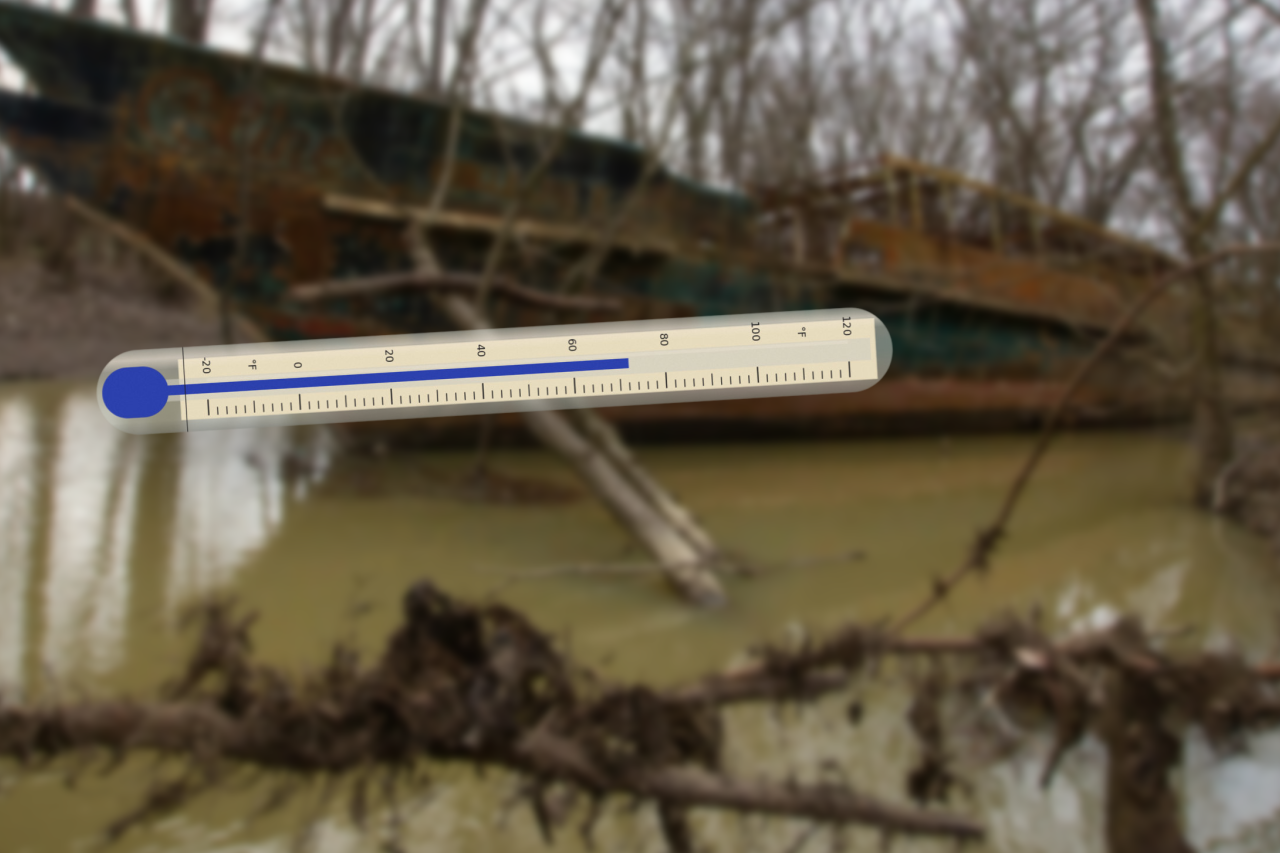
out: 72 °F
